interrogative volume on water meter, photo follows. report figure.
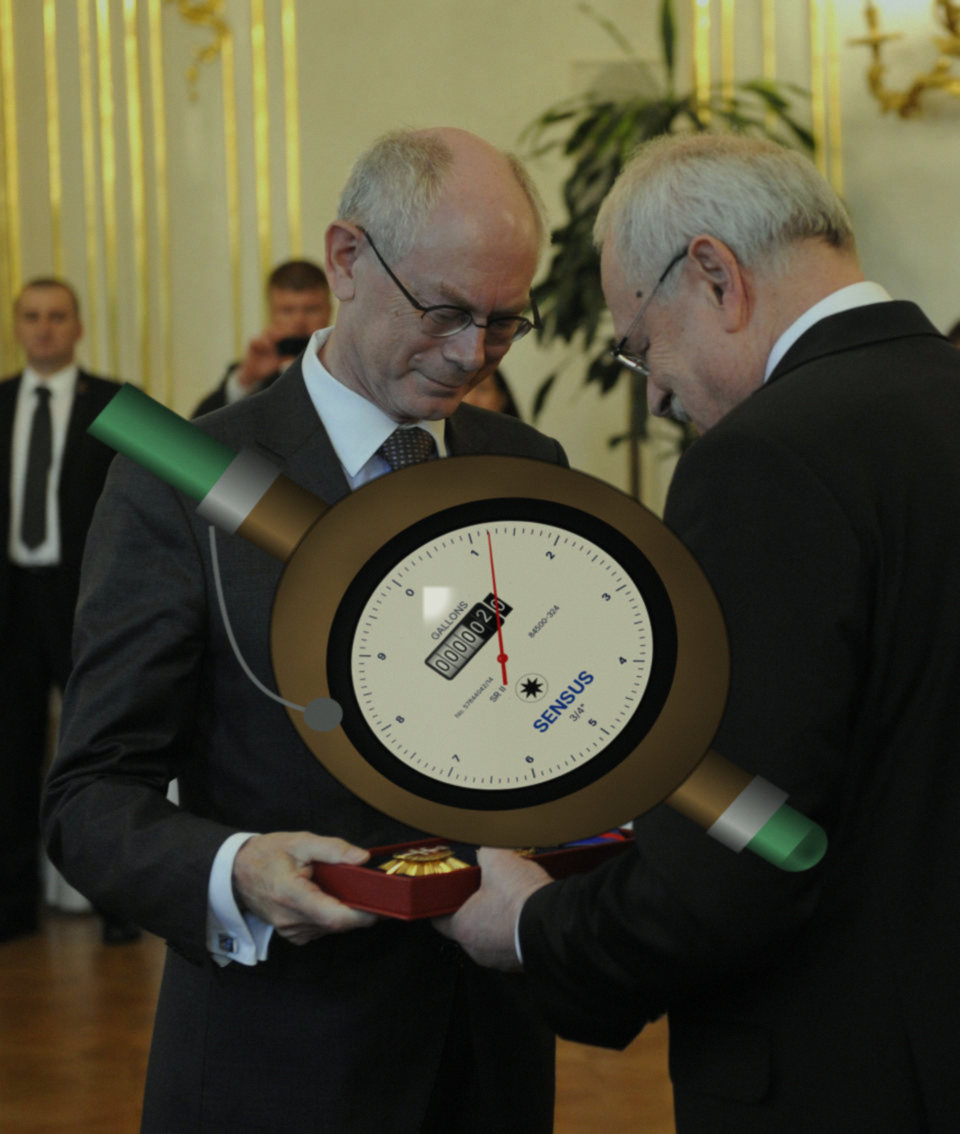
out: 21.2 gal
